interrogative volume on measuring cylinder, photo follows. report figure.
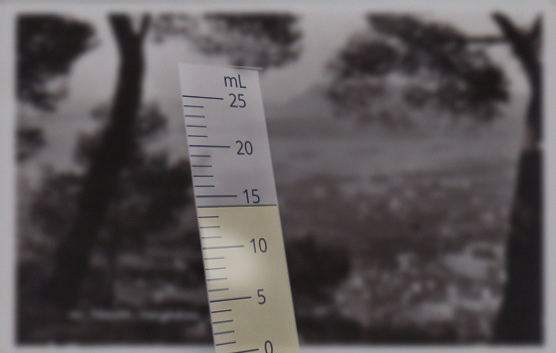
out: 14 mL
